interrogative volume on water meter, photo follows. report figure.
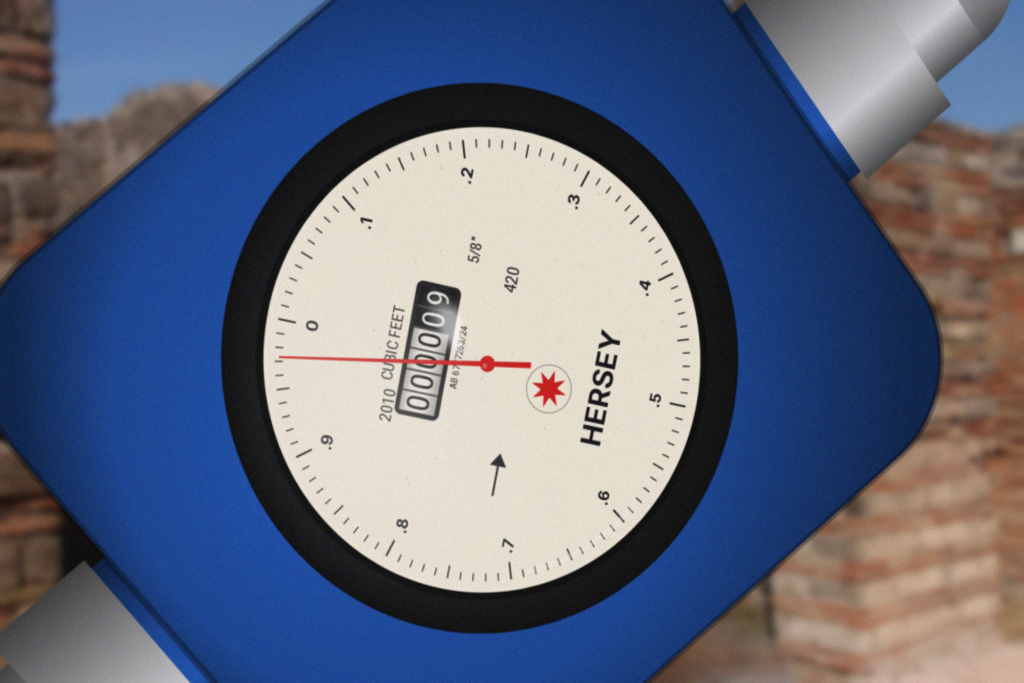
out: 8.97 ft³
